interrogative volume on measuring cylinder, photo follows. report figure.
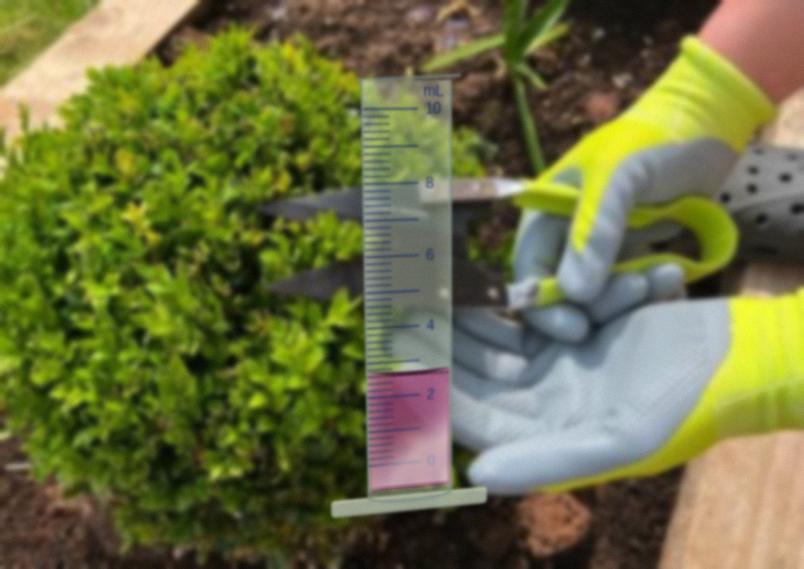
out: 2.6 mL
